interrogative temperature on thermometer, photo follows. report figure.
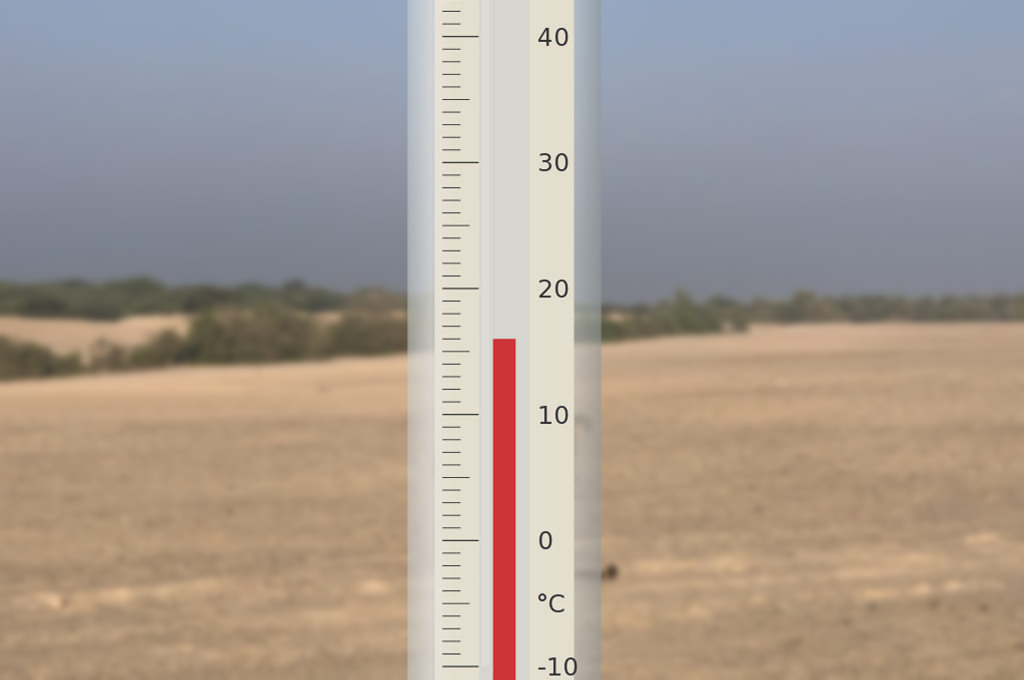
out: 16 °C
